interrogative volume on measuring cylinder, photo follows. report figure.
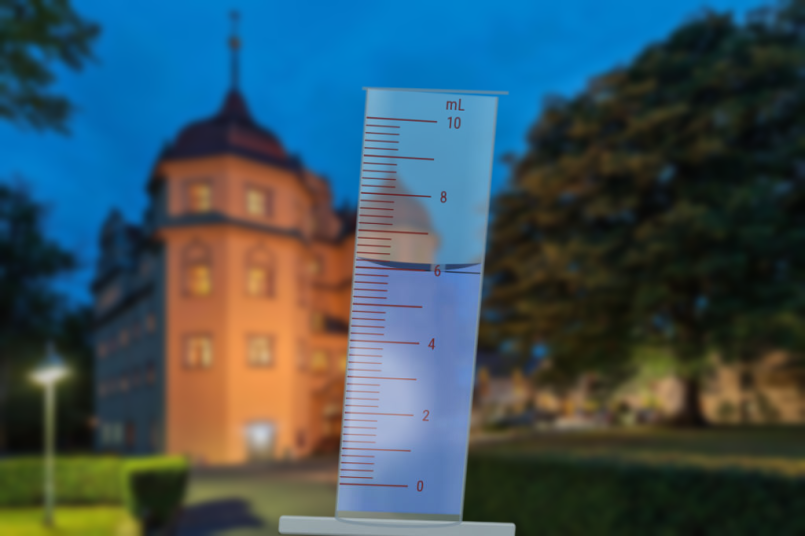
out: 6 mL
